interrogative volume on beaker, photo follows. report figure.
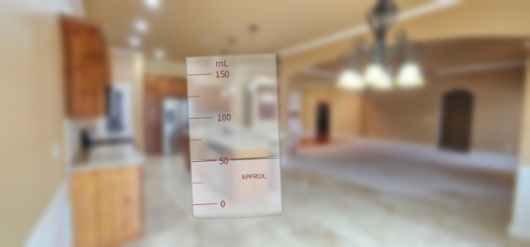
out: 50 mL
